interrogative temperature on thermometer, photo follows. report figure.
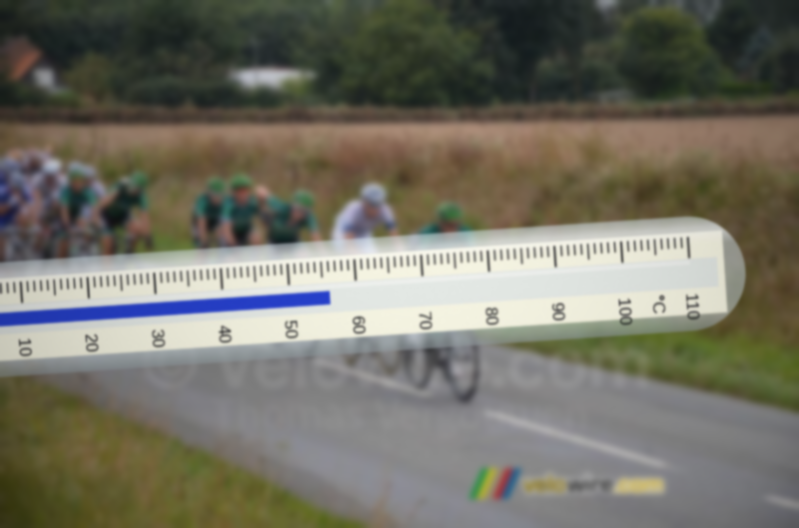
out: 56 °C
